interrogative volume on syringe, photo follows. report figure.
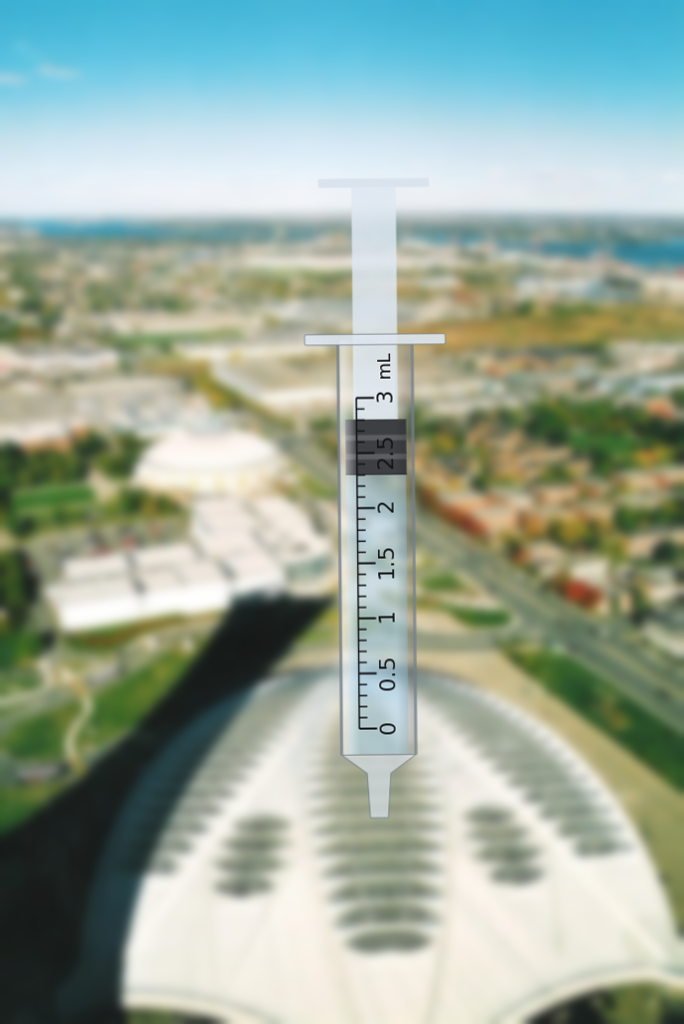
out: 2.3 mL
